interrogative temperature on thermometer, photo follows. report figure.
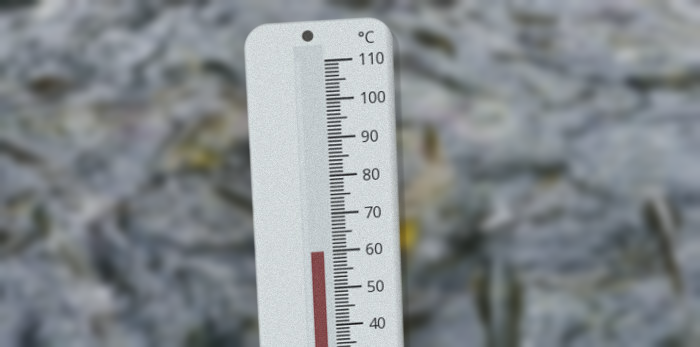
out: 60 °C
